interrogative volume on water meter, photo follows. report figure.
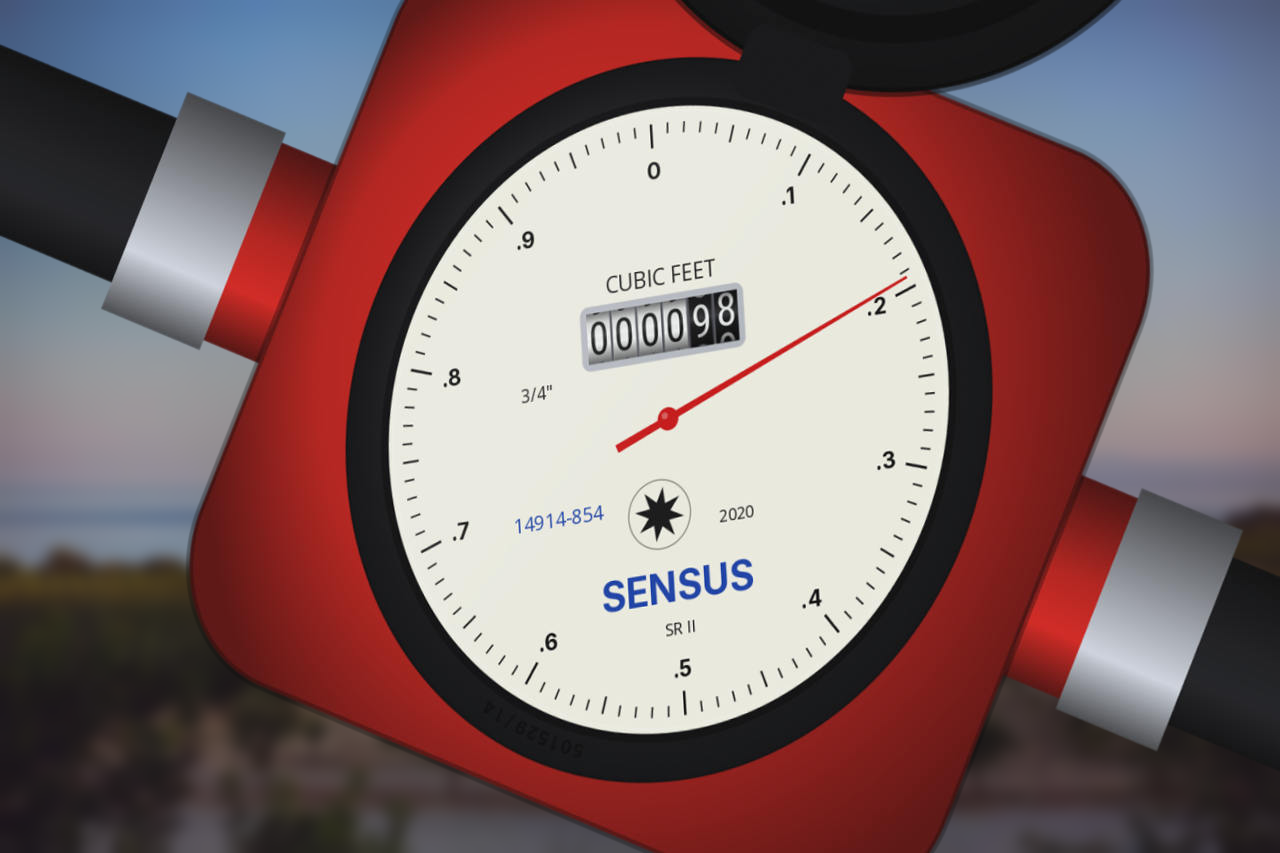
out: 98.19 ft³
